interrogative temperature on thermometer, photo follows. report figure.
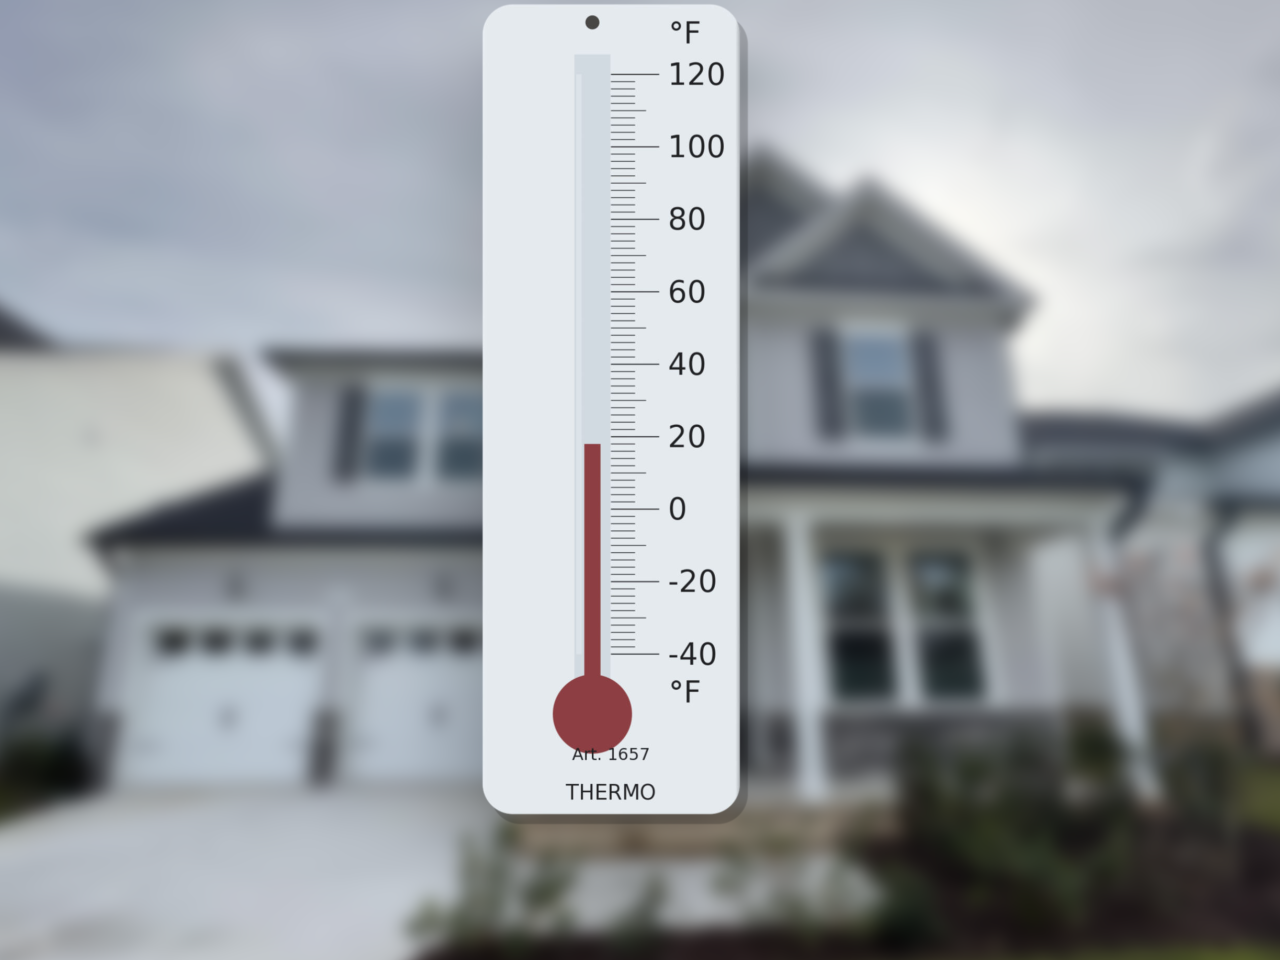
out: 18 °F
